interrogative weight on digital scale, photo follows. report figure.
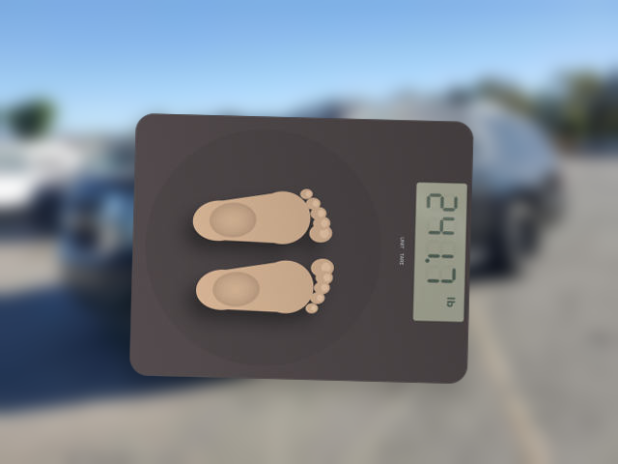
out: 241.7 lb
